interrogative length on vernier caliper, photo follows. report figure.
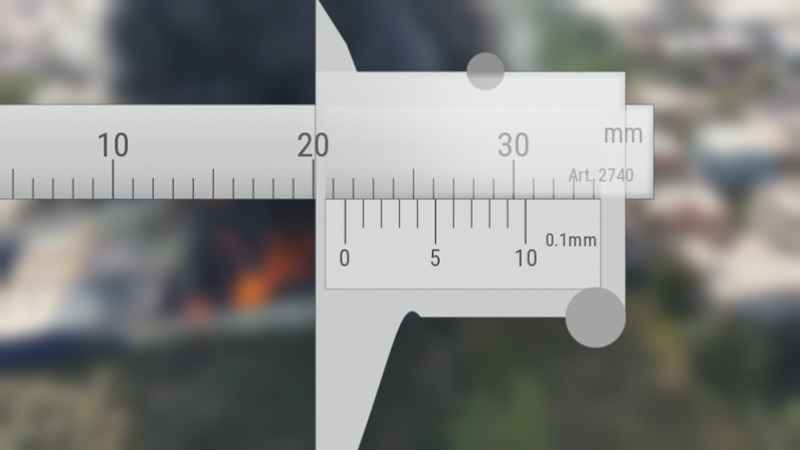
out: 21.6 mm
